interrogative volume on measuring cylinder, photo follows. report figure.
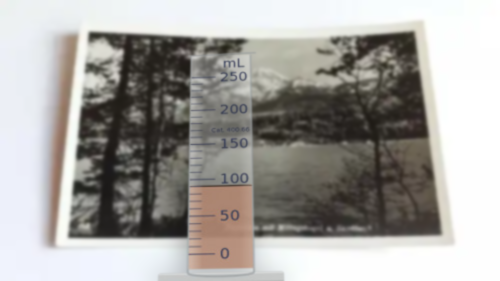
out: 90 mL
